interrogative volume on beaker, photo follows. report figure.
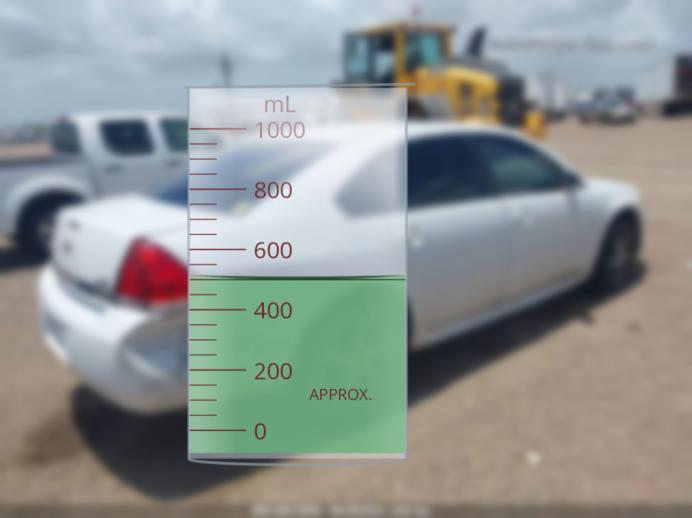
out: 500 mL
